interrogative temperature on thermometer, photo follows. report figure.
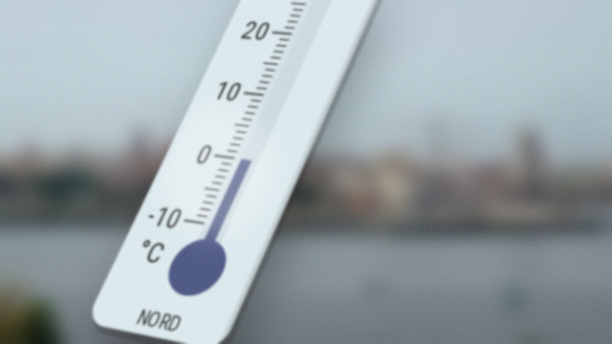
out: 0 °C
